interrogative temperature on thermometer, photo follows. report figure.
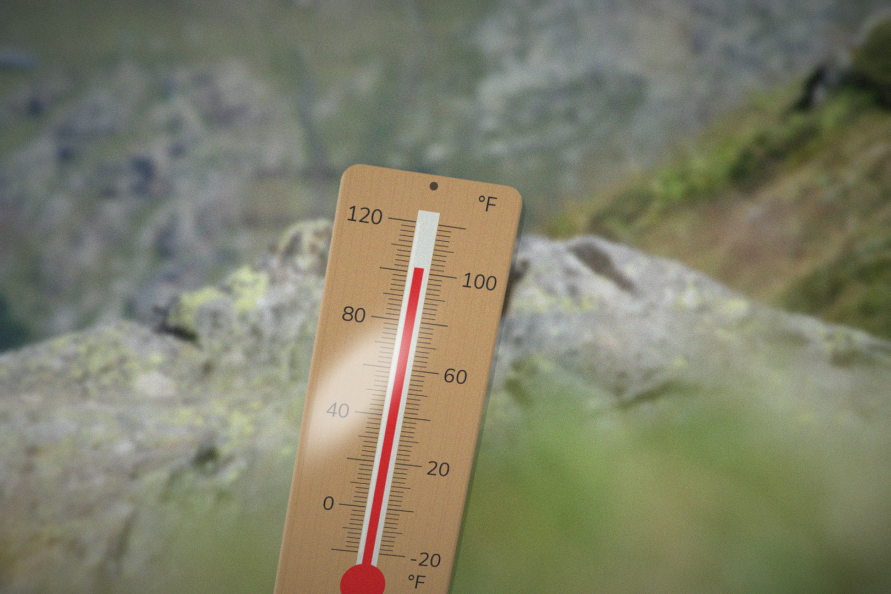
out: 102 °F
